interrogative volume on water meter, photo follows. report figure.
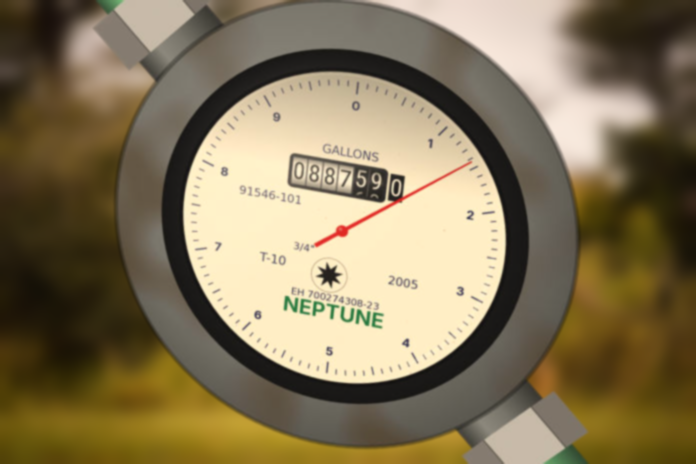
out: 887591.4 gal
